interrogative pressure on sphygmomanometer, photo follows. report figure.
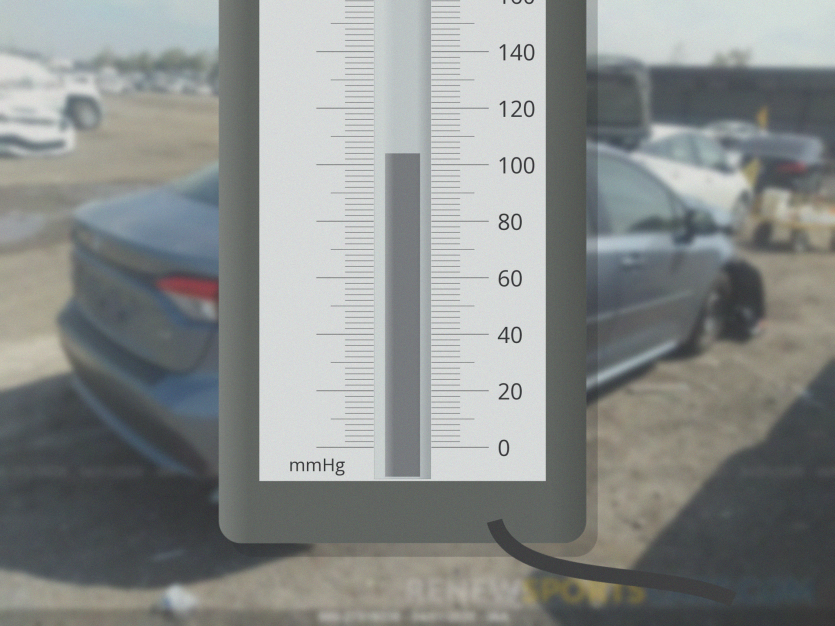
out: 104 mmHg
